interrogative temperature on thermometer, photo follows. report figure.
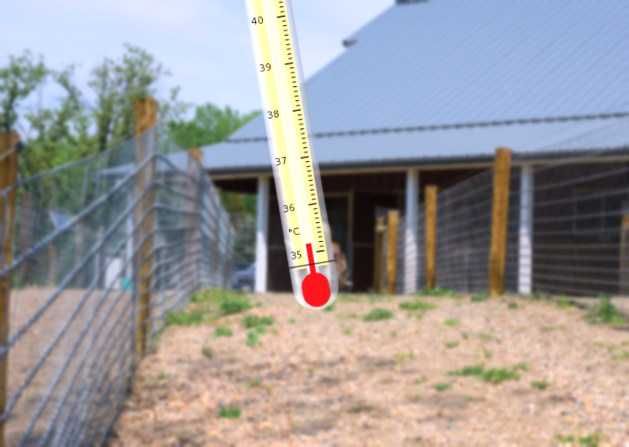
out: 35.2 °C
